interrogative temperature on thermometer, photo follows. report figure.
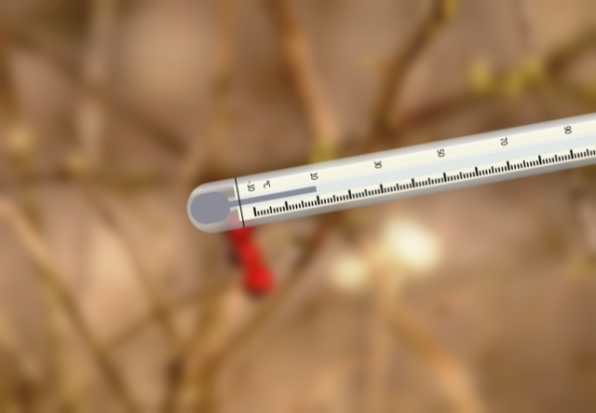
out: 10 °C
